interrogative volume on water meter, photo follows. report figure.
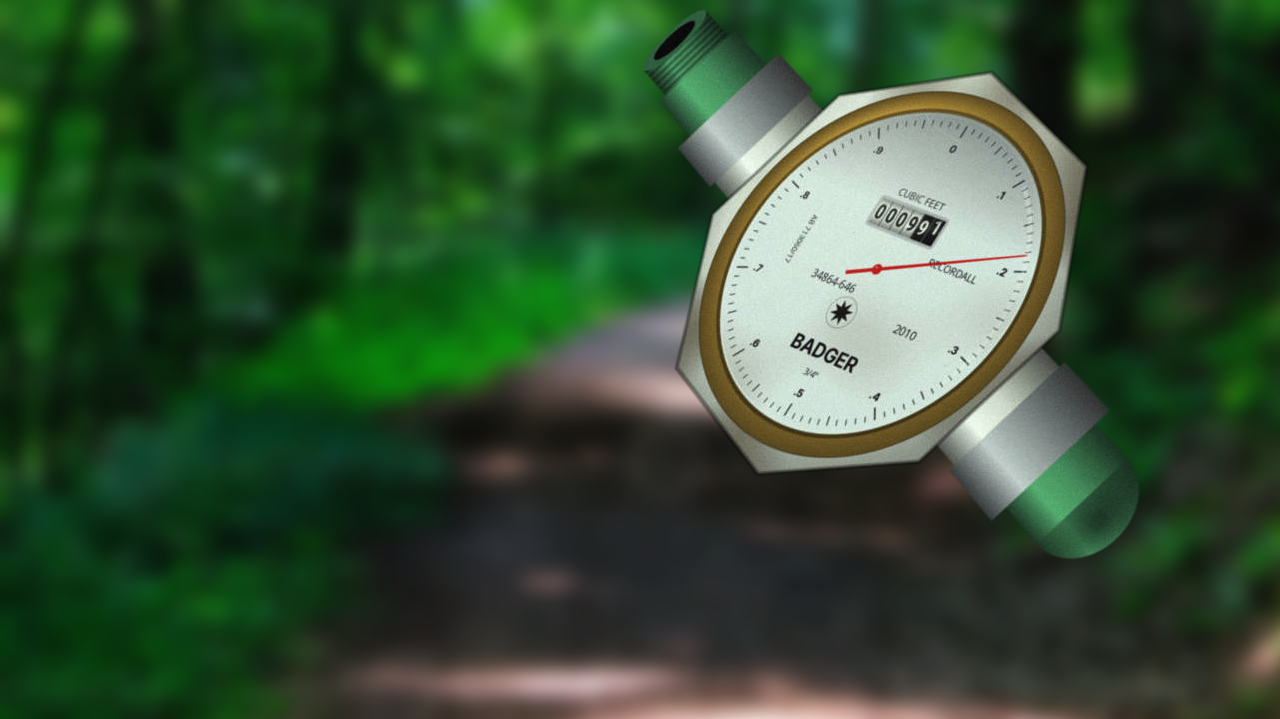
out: 991.18 ft³
